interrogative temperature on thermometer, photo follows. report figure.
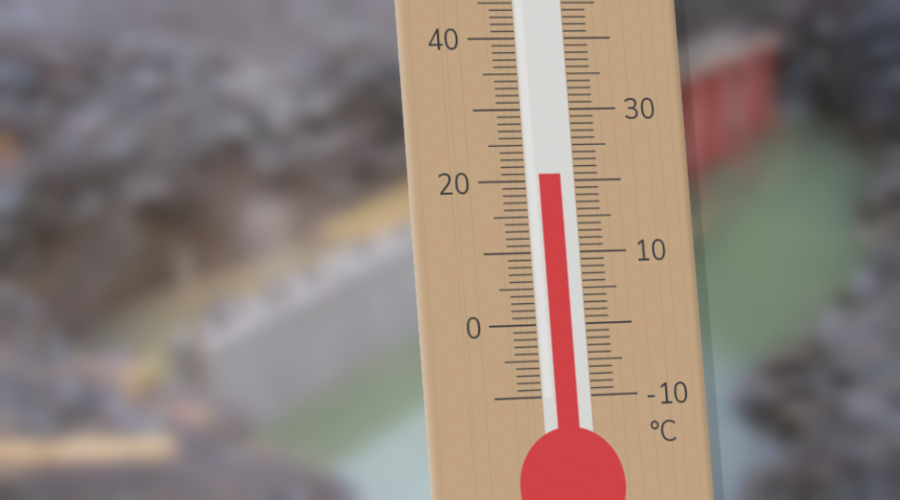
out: 21 °C
